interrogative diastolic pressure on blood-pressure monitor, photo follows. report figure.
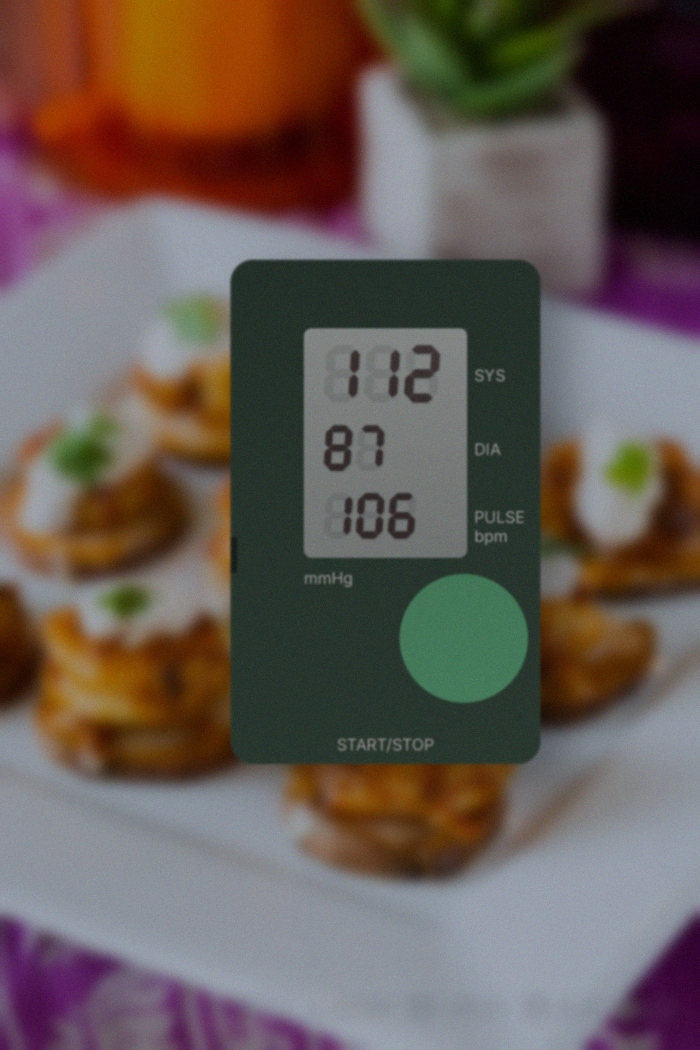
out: 87 mmHg
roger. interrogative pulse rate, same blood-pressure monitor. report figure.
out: 106 bpm
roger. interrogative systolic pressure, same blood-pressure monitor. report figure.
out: 112 mmHg
